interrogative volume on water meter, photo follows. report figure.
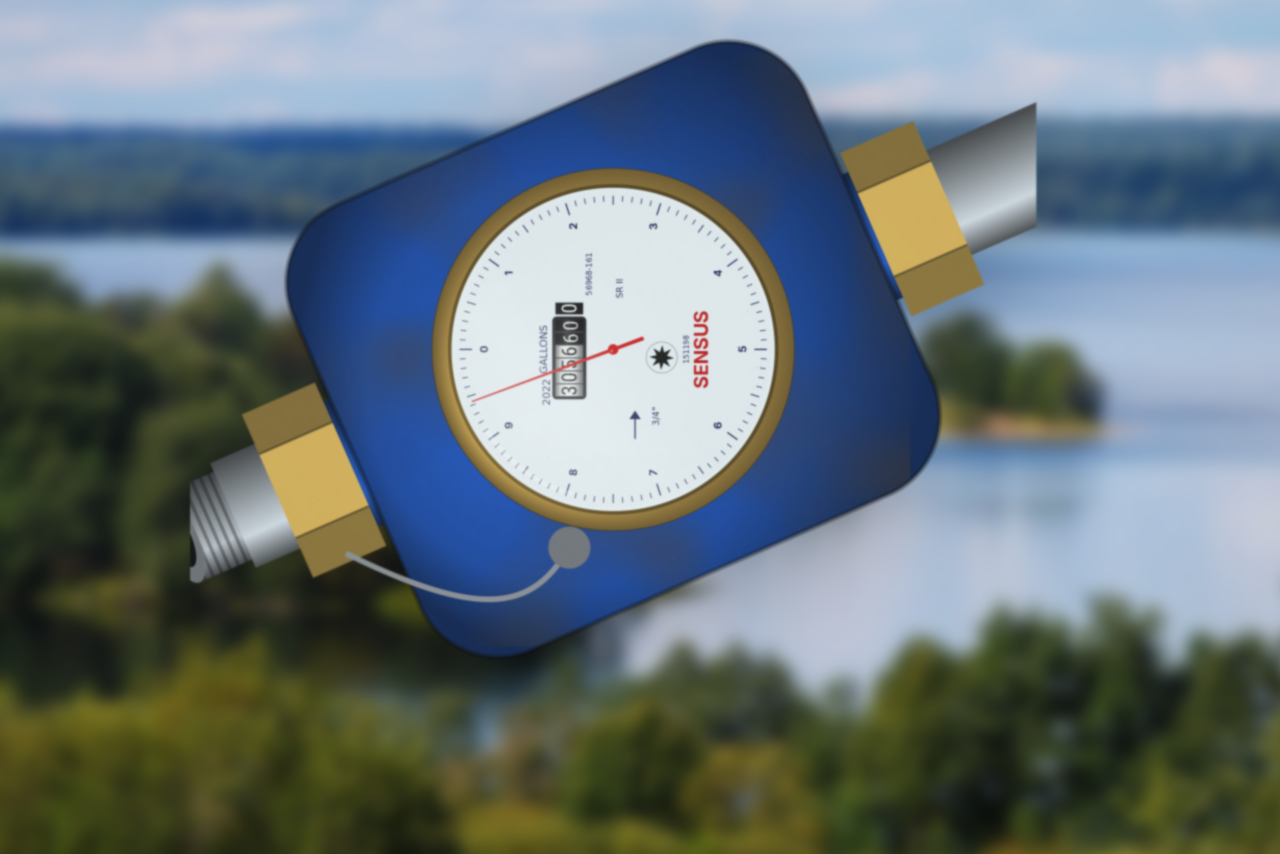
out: 3056599.4 gal
